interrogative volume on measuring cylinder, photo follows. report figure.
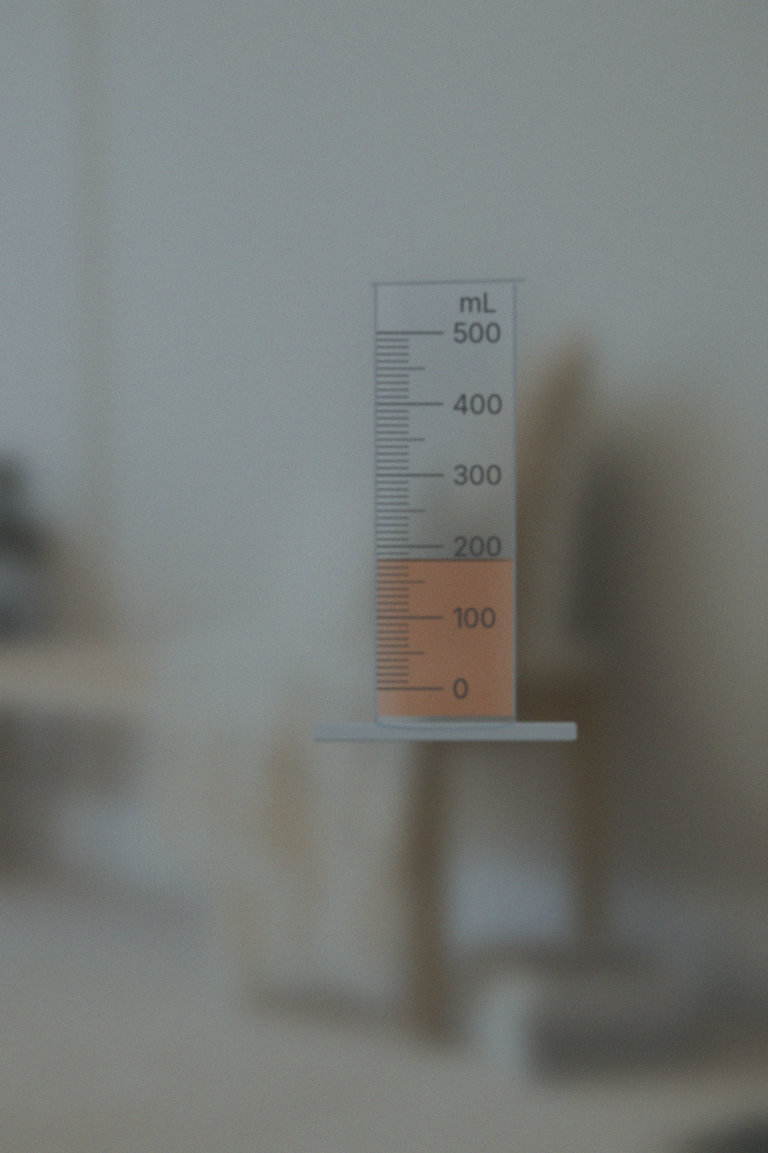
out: 180 mL
